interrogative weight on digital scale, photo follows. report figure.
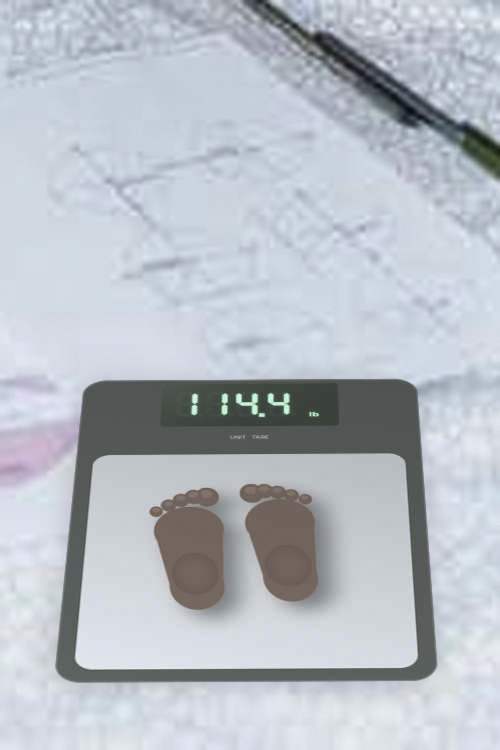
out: 114.4 lb
